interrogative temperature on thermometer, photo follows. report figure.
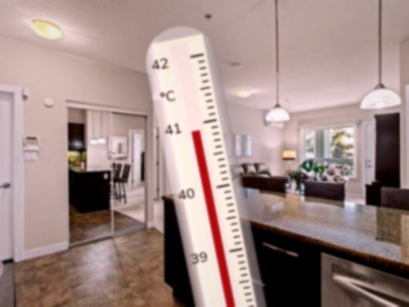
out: 40.9 °C
